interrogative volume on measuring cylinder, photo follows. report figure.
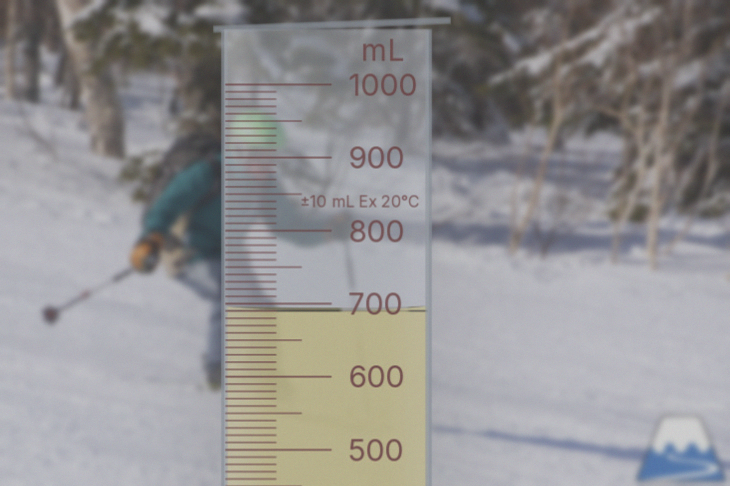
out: 690 mL
